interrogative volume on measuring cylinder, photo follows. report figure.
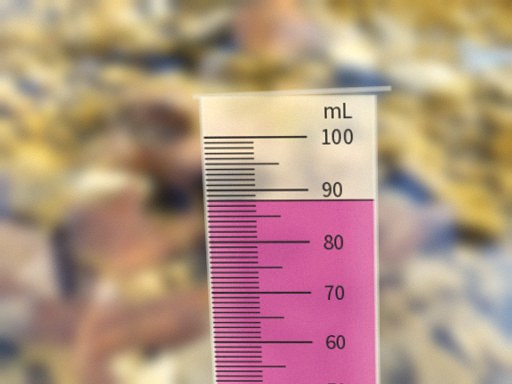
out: 88 mL
